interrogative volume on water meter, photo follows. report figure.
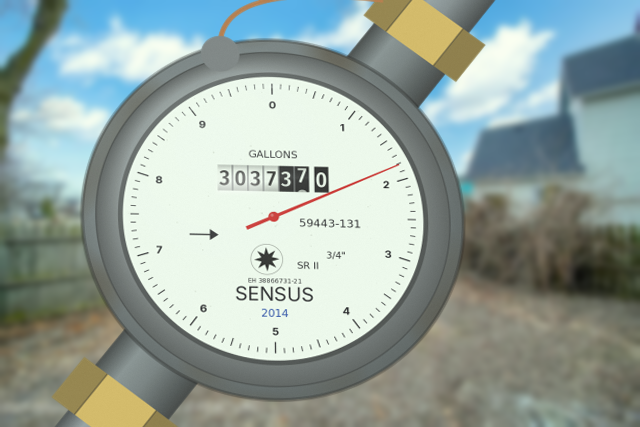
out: 3037371.8 gal
